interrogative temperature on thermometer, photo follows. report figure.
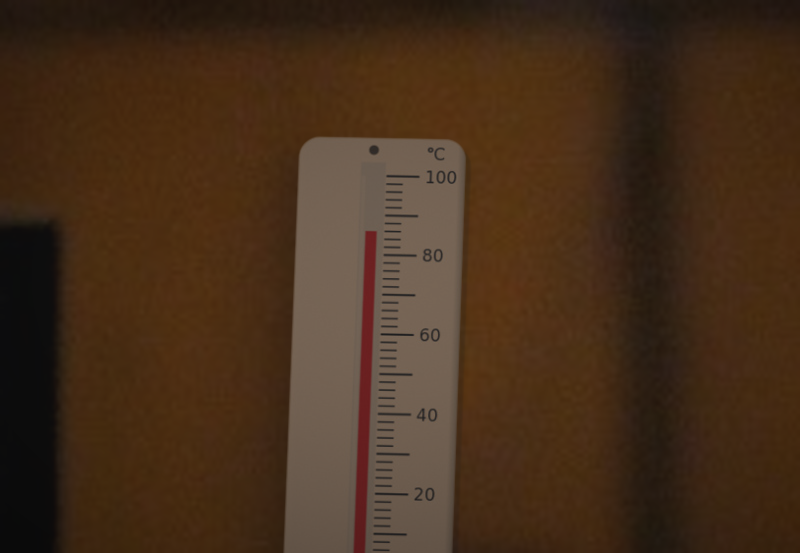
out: 86 °C
